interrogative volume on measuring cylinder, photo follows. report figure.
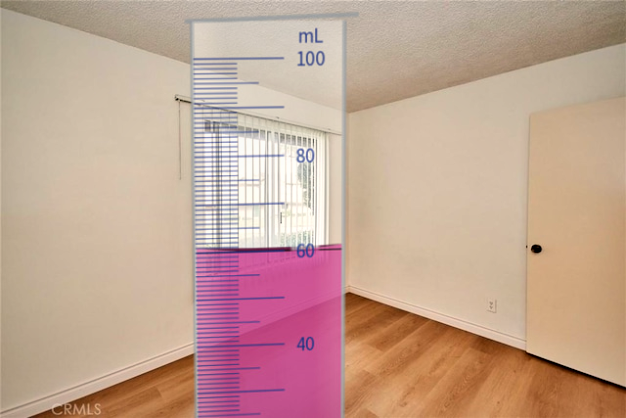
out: 60 mL
